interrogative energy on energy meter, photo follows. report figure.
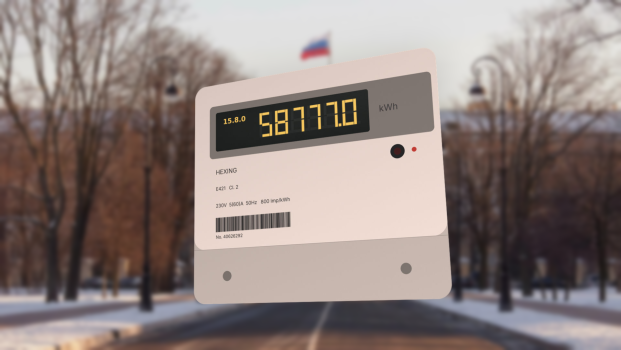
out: 58777.0 kWh
